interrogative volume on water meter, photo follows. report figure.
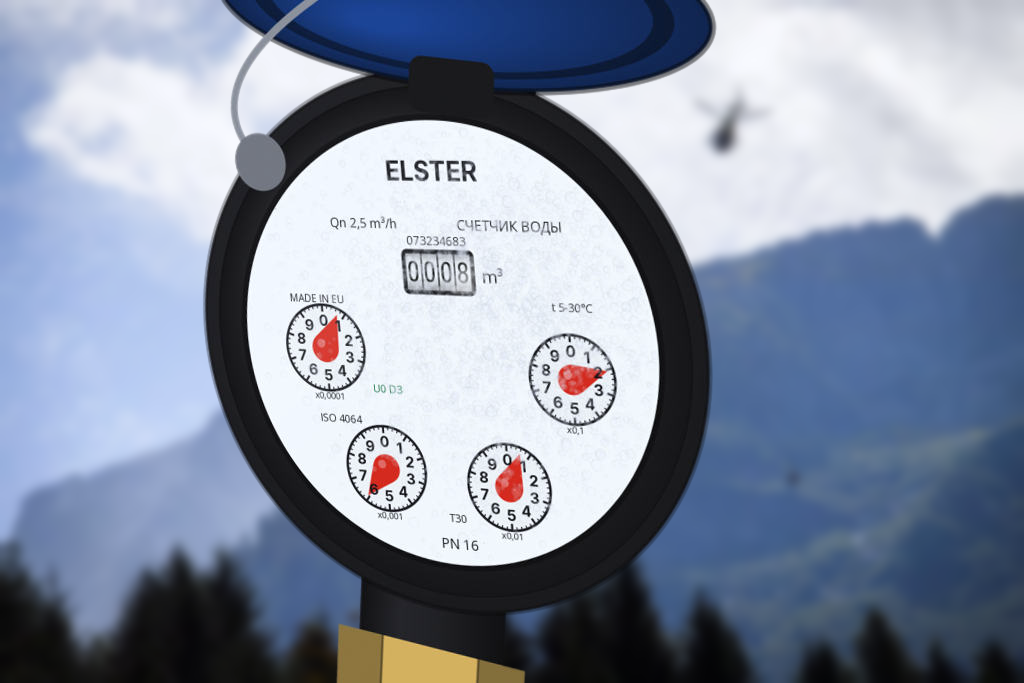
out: 8.2060 m³
